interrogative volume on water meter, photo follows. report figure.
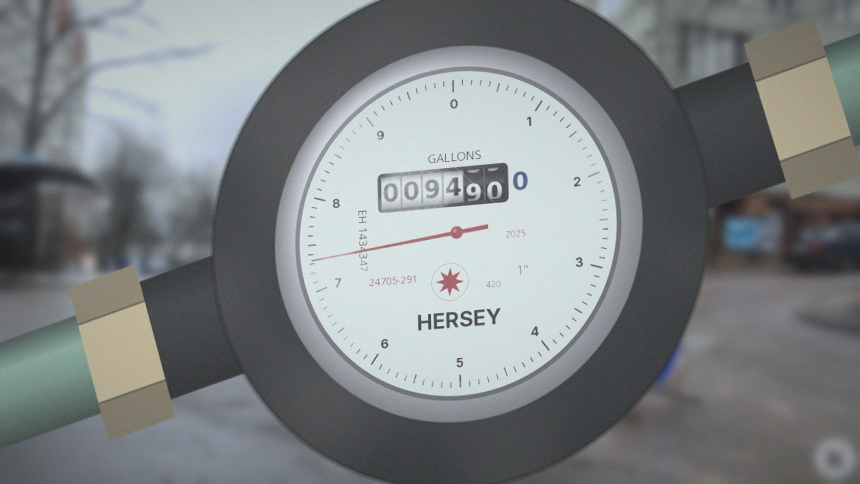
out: 94897.3 gal
